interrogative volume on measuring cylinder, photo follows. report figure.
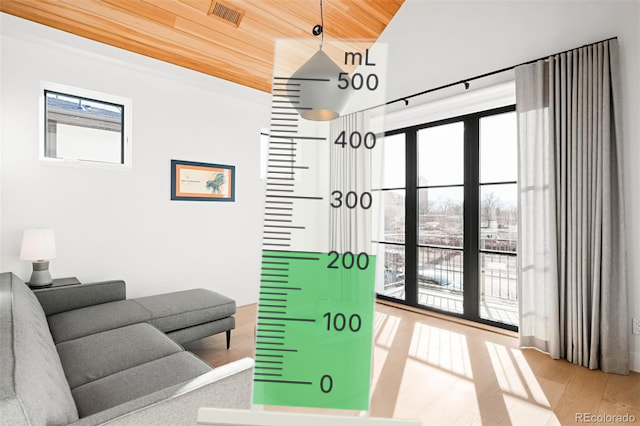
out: 210 mL
